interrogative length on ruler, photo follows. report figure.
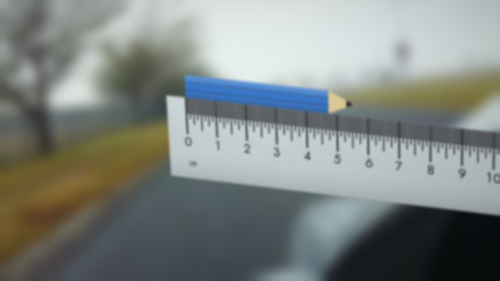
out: 5.5 in
